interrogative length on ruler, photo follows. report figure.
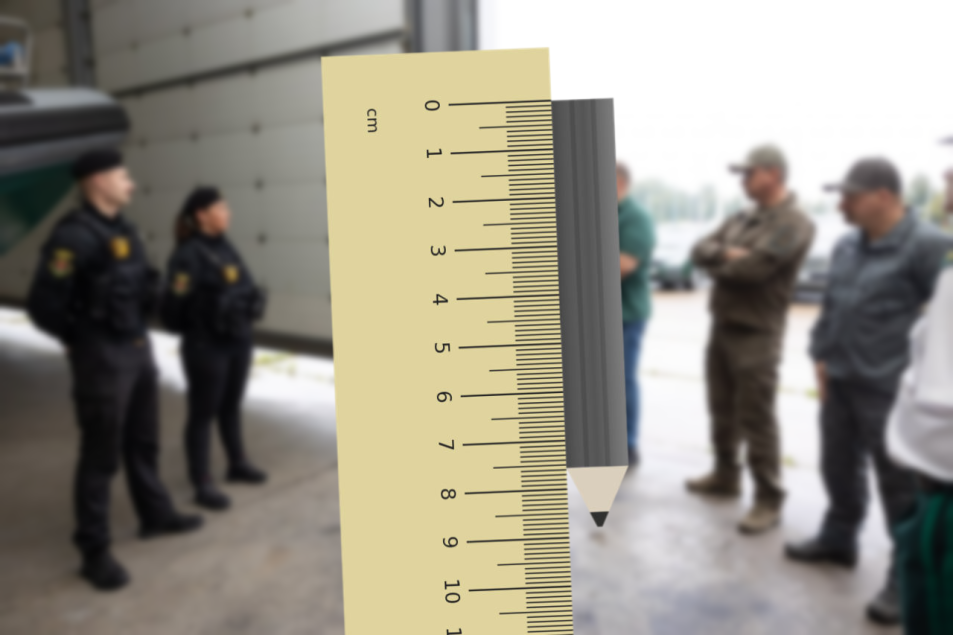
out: 8.8 cm
